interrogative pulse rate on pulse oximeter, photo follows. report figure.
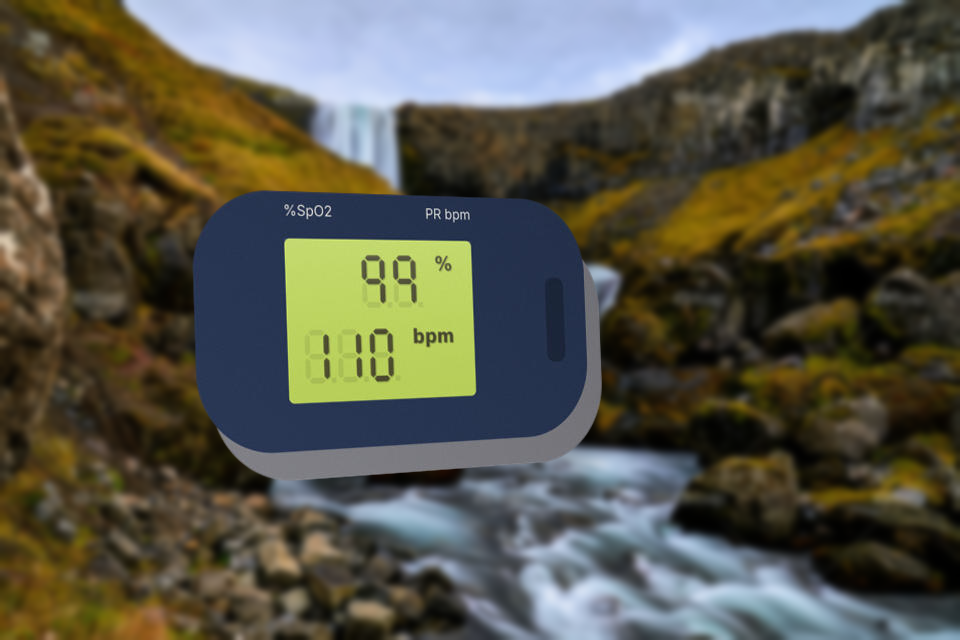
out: 110 bpm
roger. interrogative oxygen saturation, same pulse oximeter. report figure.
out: 99 %
